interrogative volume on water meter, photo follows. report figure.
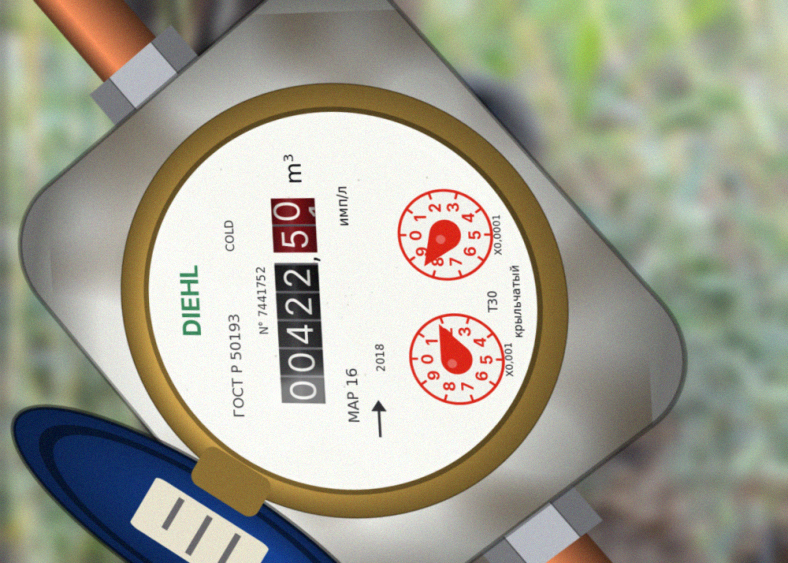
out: 422.5018 m³
